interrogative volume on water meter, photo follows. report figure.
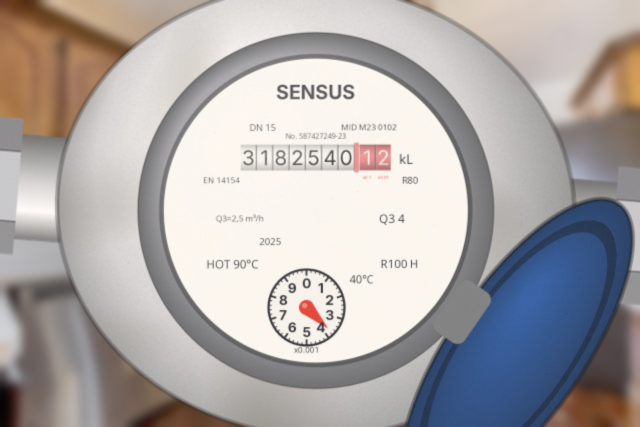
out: 3182540.123 kL
